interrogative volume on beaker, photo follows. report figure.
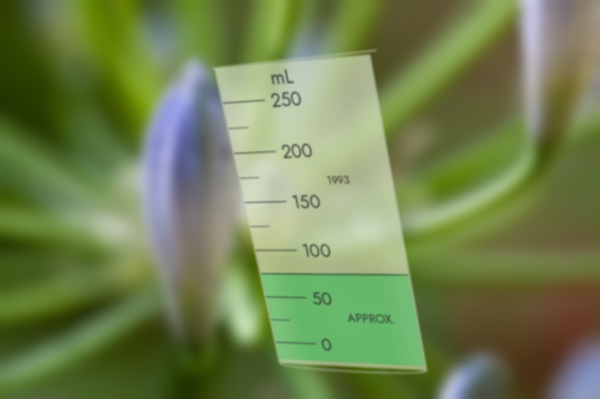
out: 75 mL
